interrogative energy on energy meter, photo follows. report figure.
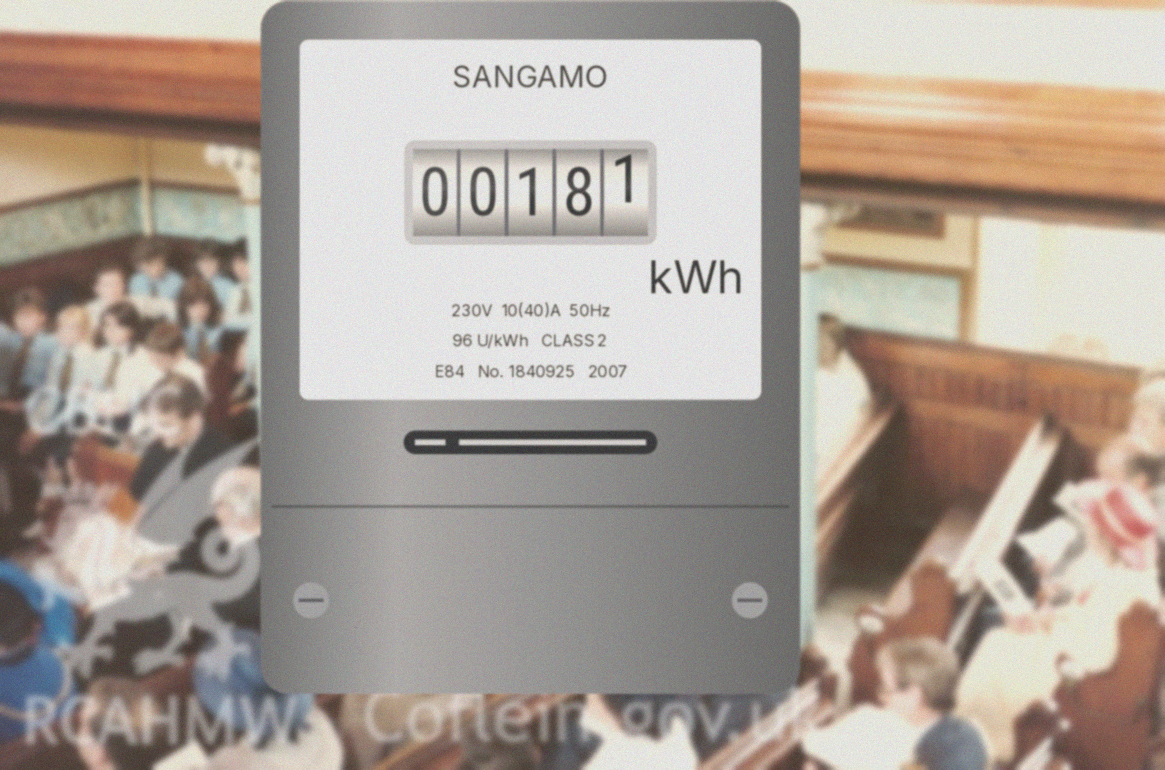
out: 181 kWh
